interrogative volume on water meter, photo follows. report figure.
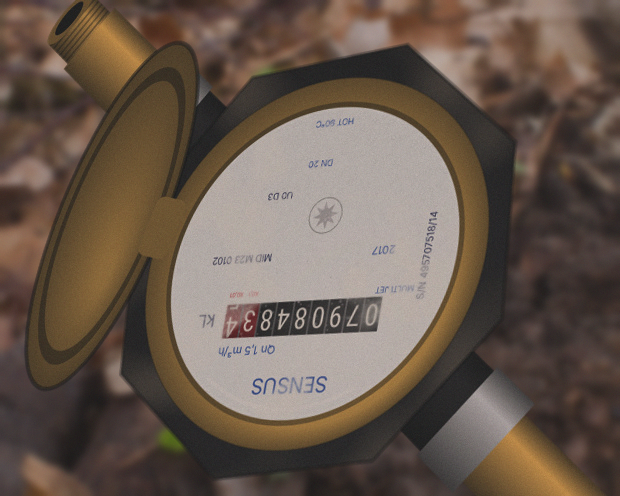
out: 790848.34 kL
